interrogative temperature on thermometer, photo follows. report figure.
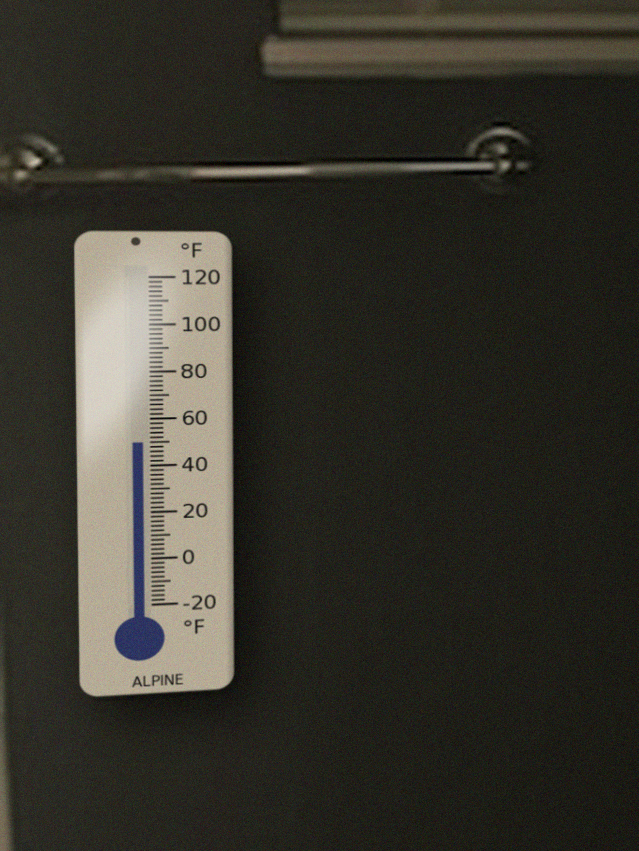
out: 50 °F
